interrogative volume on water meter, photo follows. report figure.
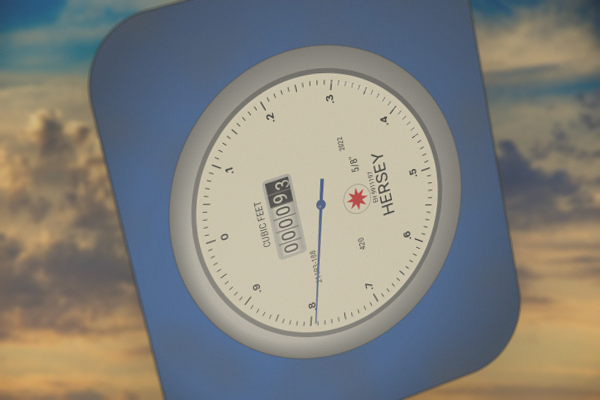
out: 92.79 ft³
